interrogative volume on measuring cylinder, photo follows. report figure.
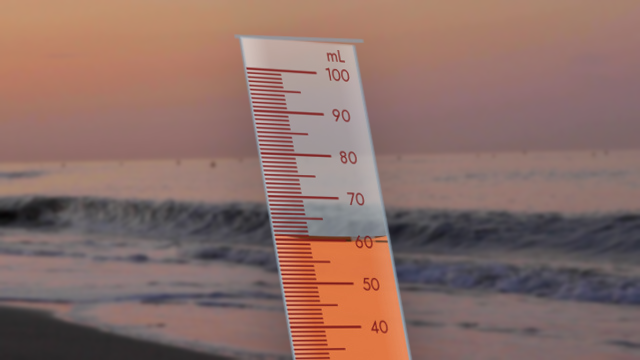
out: 60 mL
